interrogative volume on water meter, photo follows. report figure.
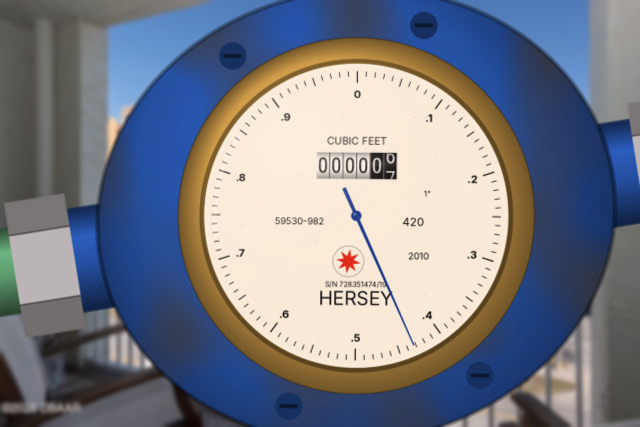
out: 6.43 ft³
